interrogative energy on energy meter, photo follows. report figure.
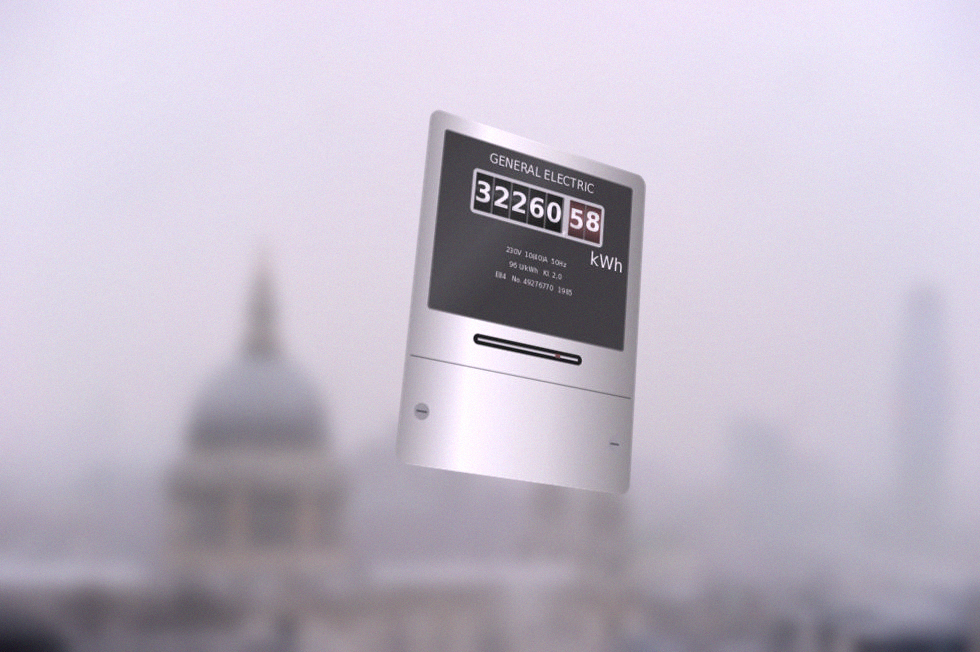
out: 32260.58 kWh
